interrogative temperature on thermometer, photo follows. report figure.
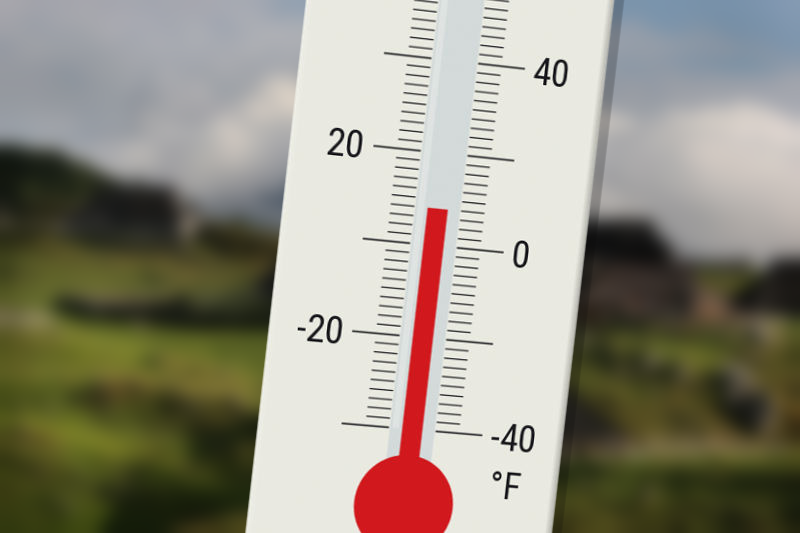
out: 8 °F
